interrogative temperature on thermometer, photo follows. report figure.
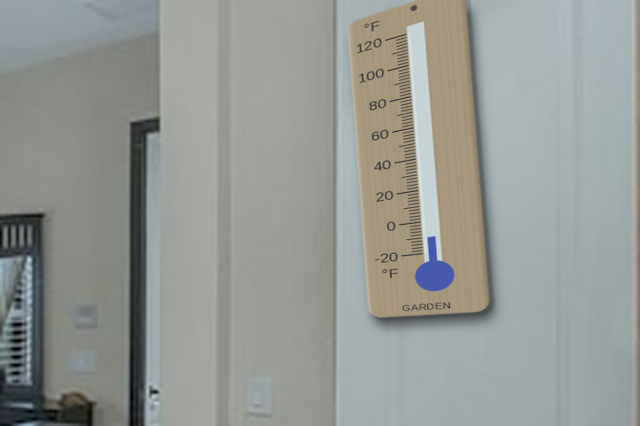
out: -10 °F
